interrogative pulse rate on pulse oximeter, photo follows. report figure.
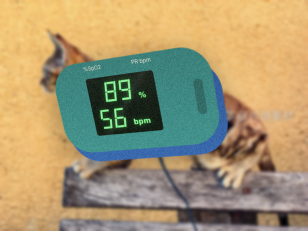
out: 56 bpm
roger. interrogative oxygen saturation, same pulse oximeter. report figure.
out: 89 %
